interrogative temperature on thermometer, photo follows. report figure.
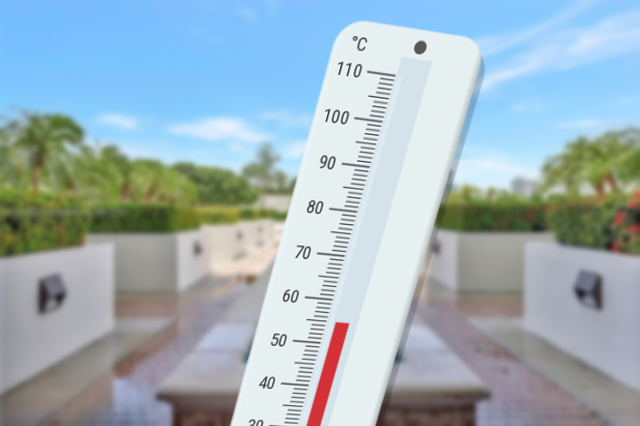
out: 55 °C
